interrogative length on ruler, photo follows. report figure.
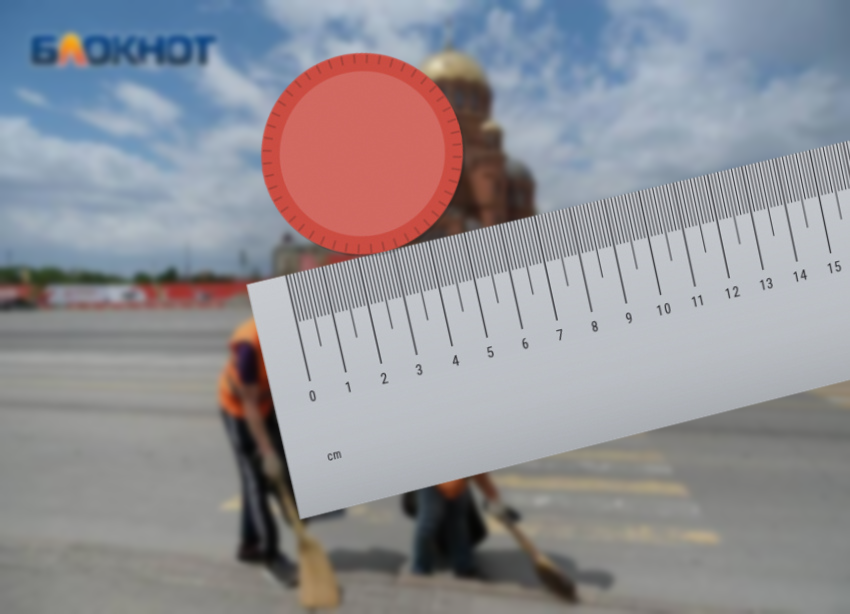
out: 5.5 cm
